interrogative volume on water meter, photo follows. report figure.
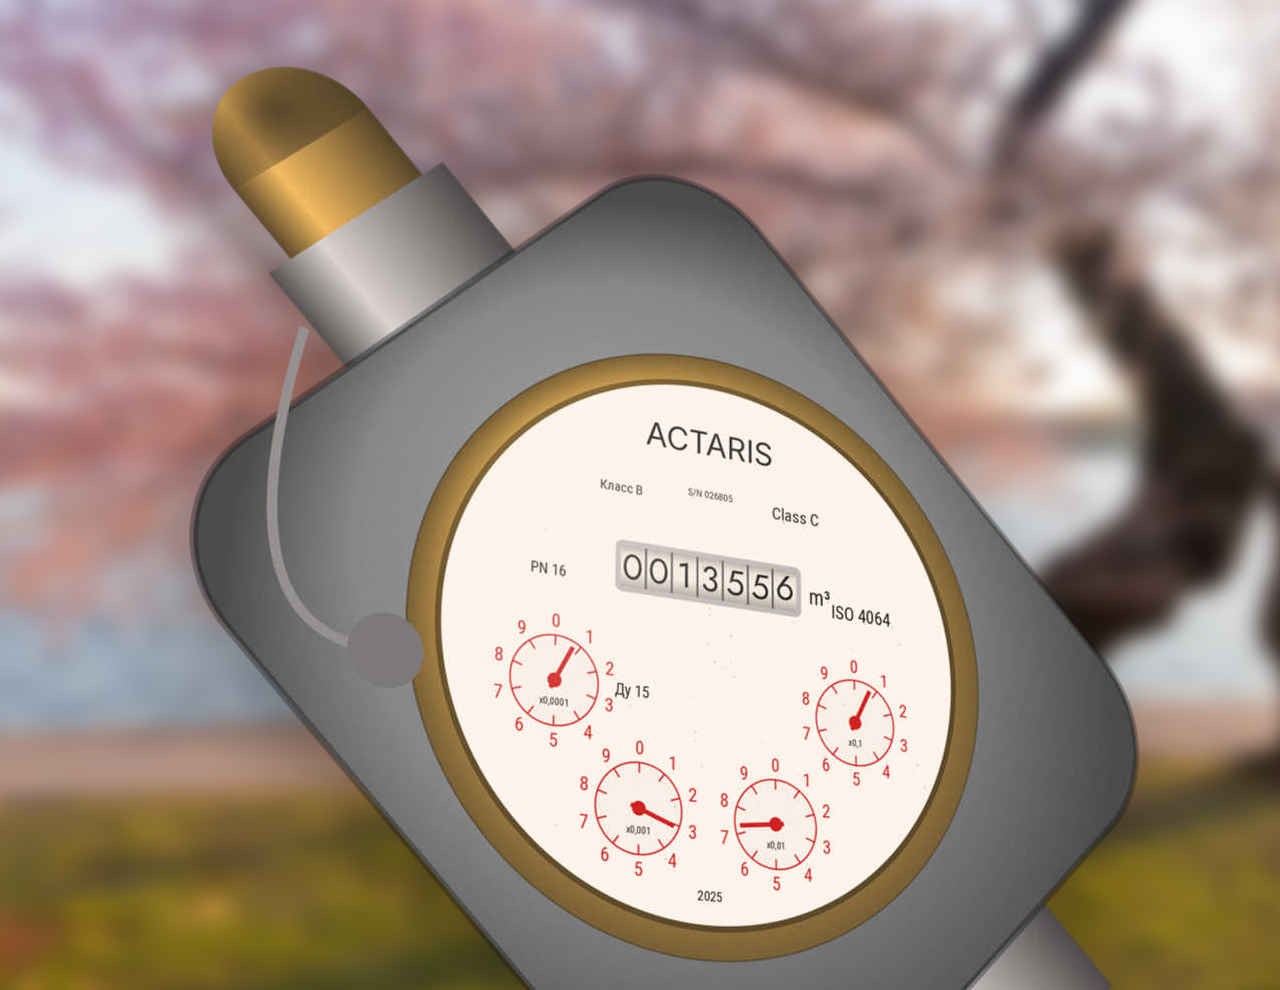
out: 13556.0730 m³
